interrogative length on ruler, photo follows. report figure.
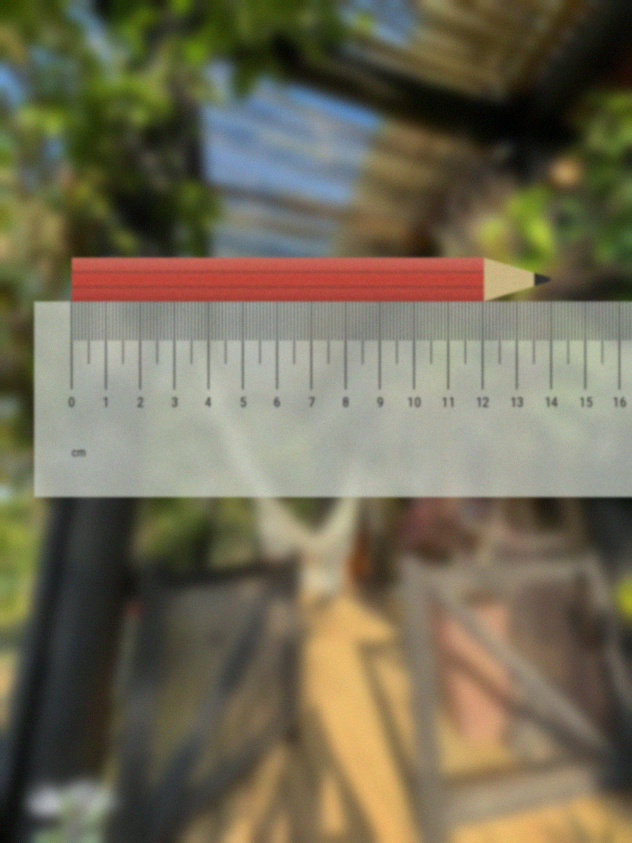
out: 14 cm
